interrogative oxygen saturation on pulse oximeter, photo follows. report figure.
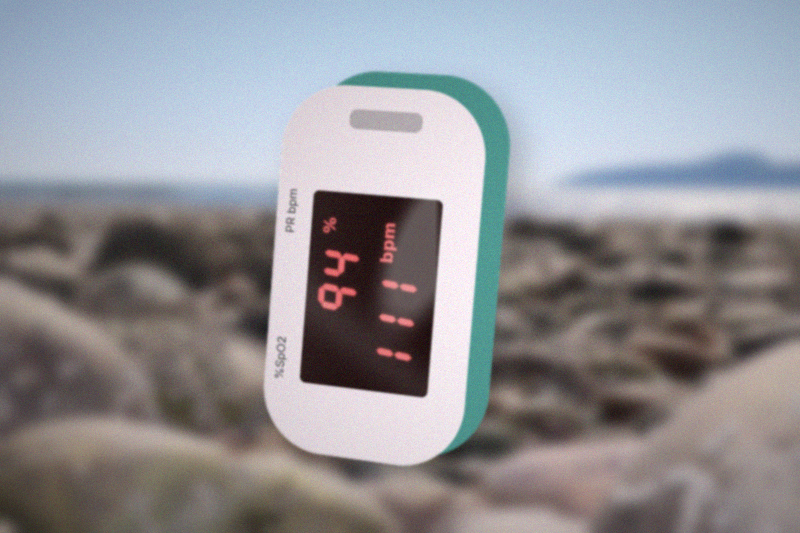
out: 94 %
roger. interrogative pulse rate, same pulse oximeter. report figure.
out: 111 bpm
